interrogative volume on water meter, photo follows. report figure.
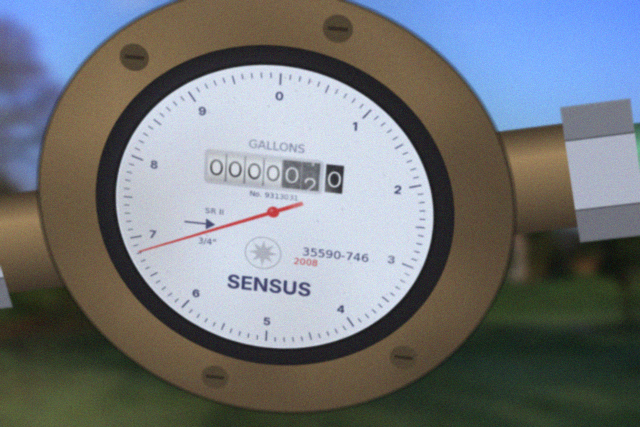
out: 16.8 gal
